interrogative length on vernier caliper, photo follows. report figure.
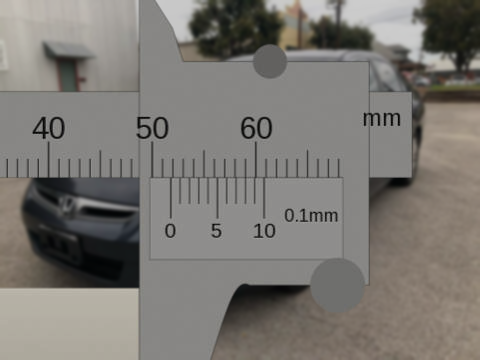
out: 51.8 mm
